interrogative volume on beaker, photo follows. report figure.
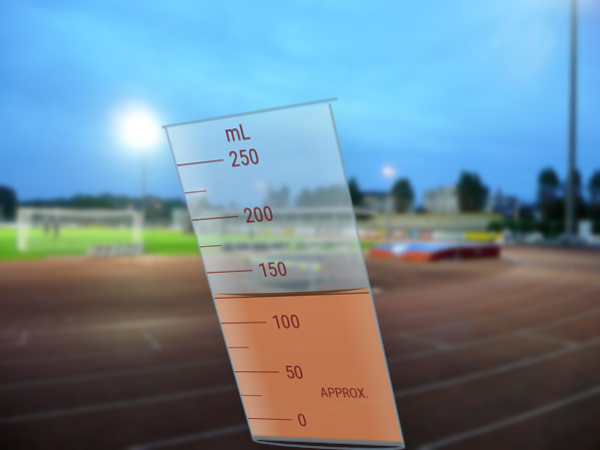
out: 125 mL
